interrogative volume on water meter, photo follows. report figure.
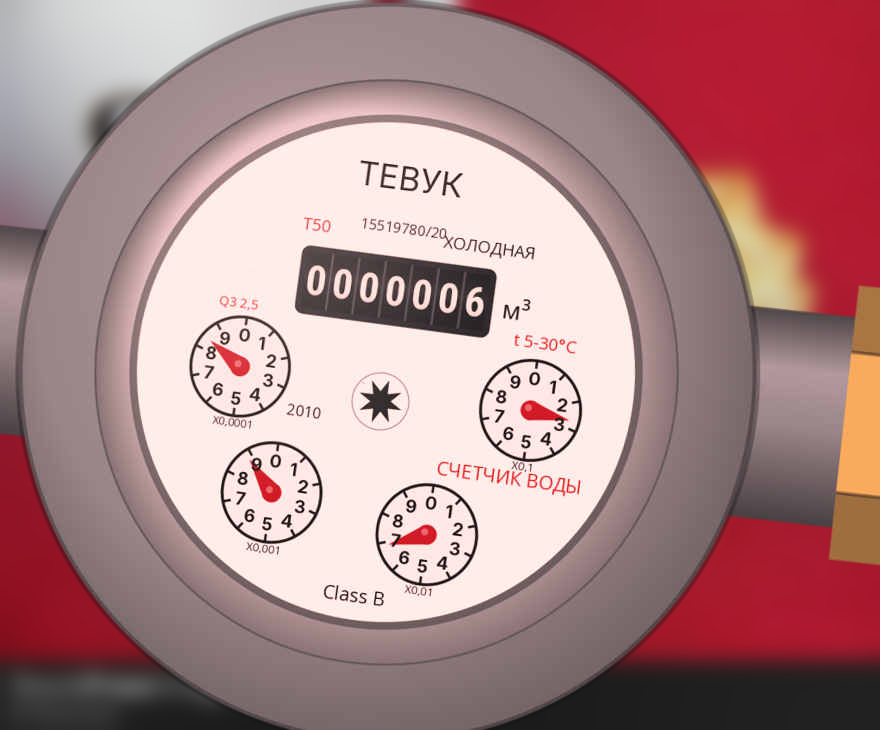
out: 6.2688 m³
